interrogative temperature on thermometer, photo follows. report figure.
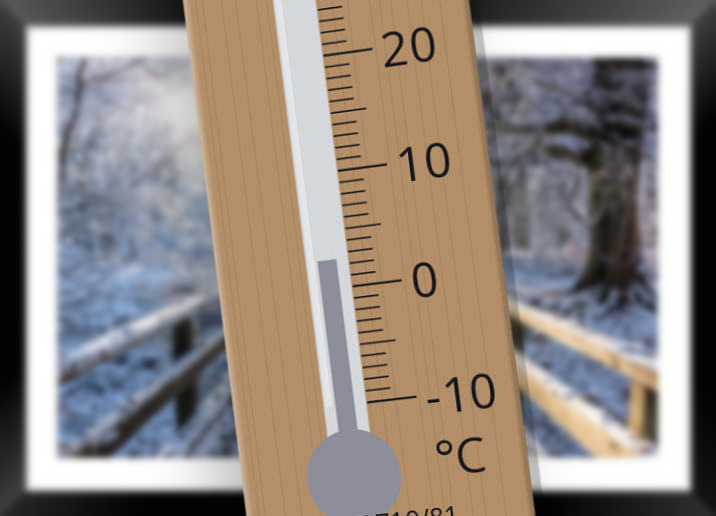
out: 2.5 °C
